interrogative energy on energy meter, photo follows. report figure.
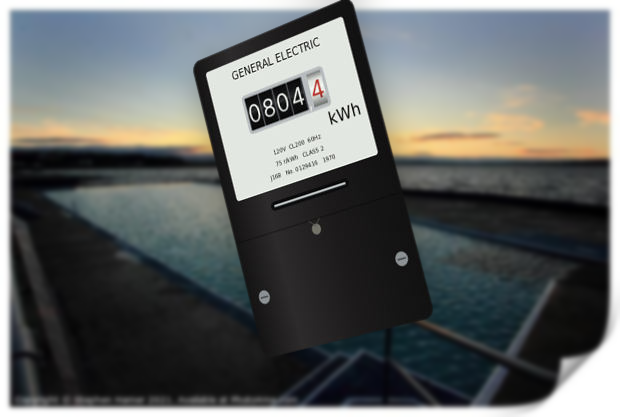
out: 804.4 kWh
